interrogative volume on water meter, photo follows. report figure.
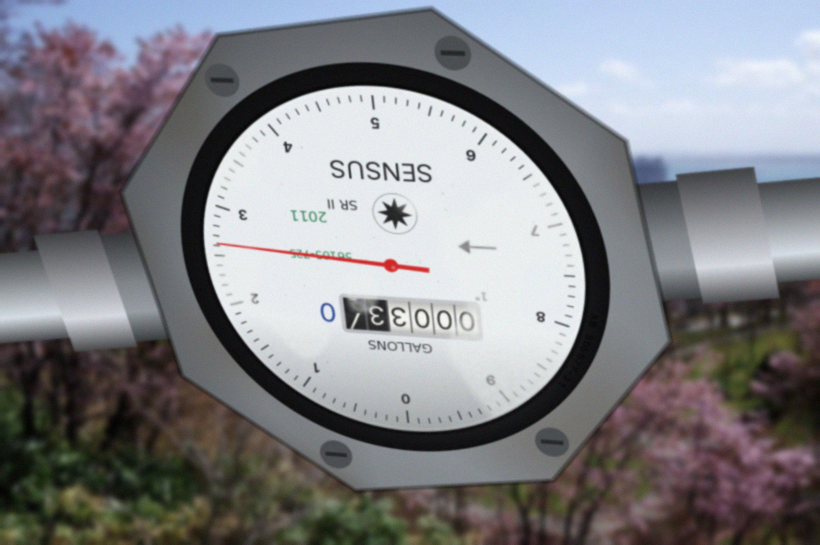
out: 3372.6 gal
